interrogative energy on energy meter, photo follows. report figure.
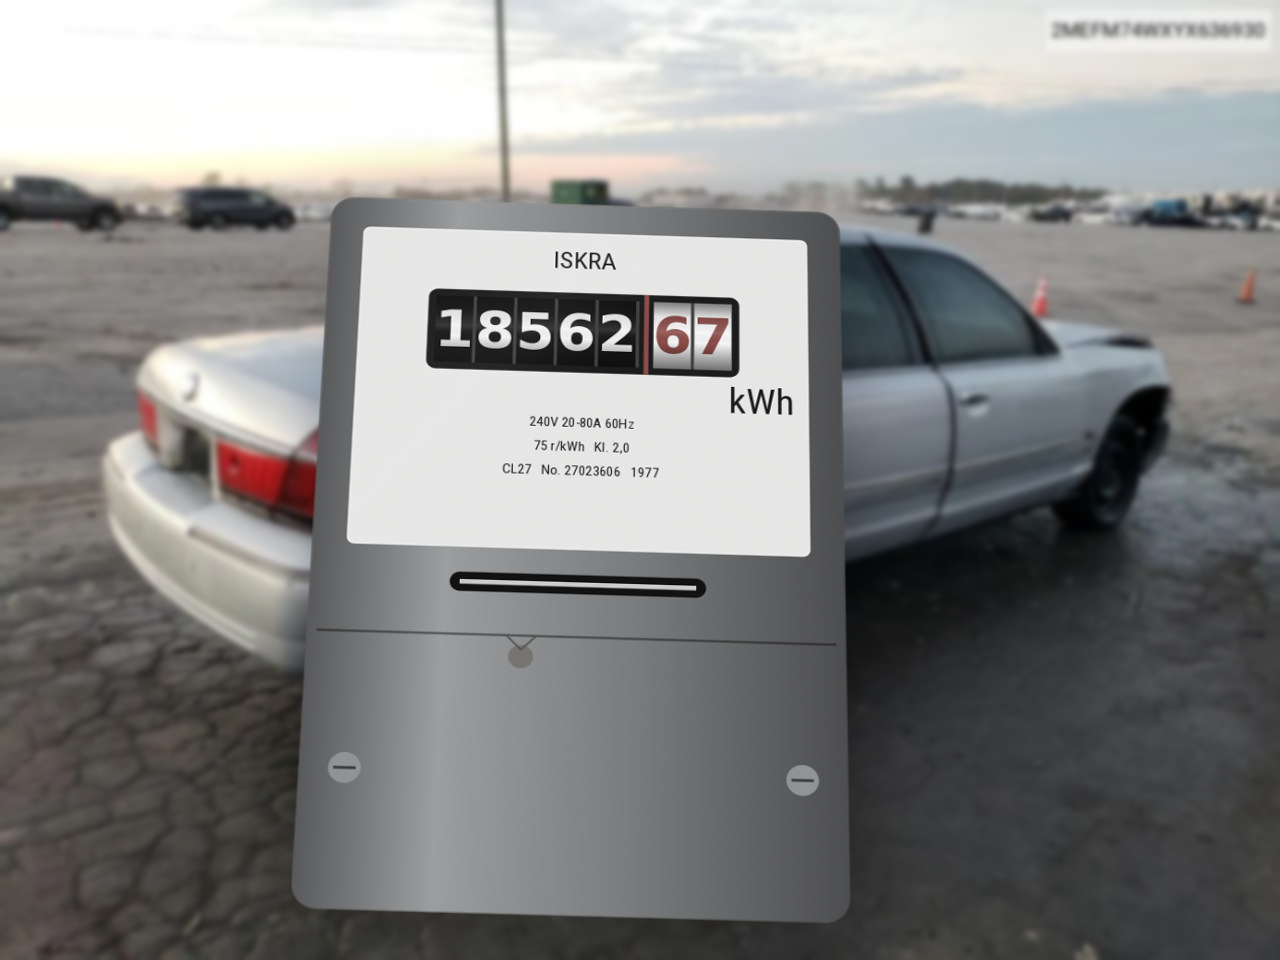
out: 18562.67 kWh
